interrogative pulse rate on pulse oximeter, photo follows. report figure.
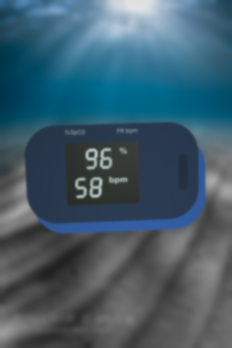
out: 58 bpm
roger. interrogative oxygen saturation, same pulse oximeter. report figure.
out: 96 %
